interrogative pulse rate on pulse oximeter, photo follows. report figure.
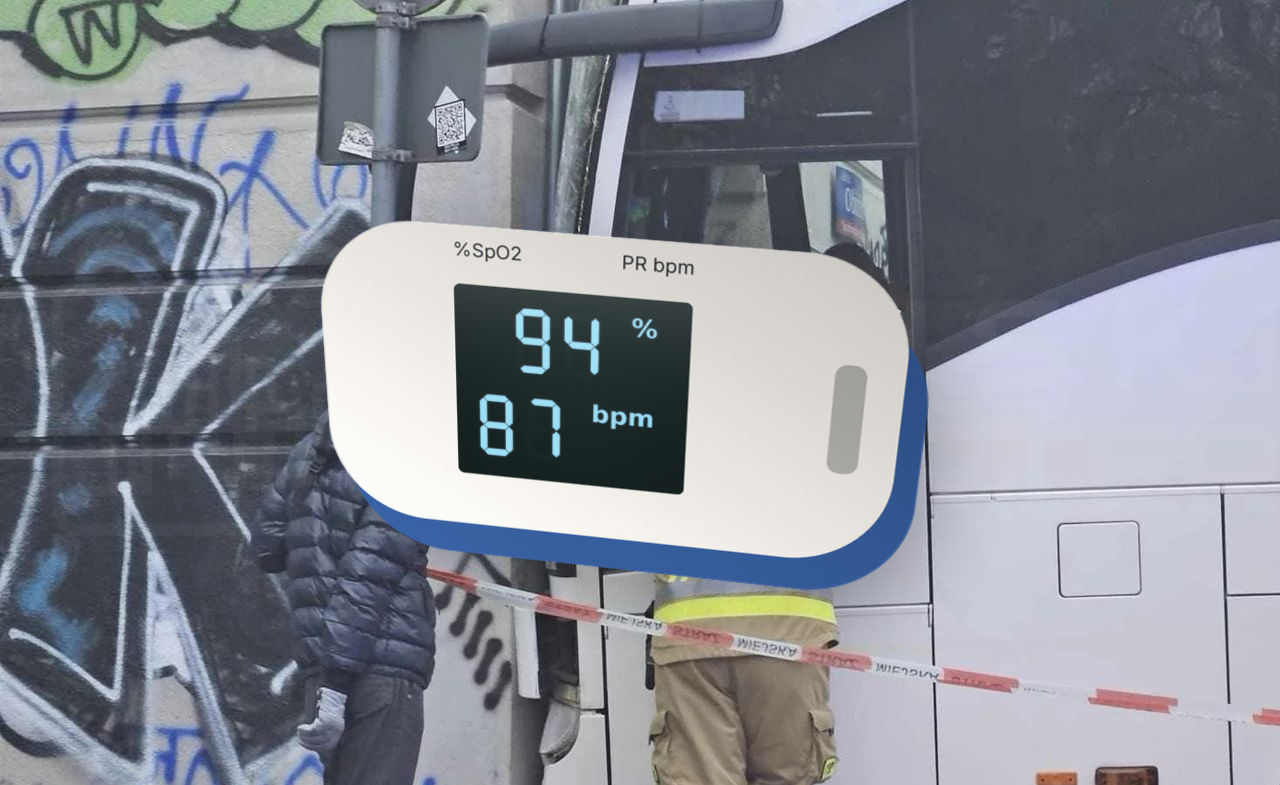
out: 87 bpm
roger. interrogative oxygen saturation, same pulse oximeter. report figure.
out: 94 %
